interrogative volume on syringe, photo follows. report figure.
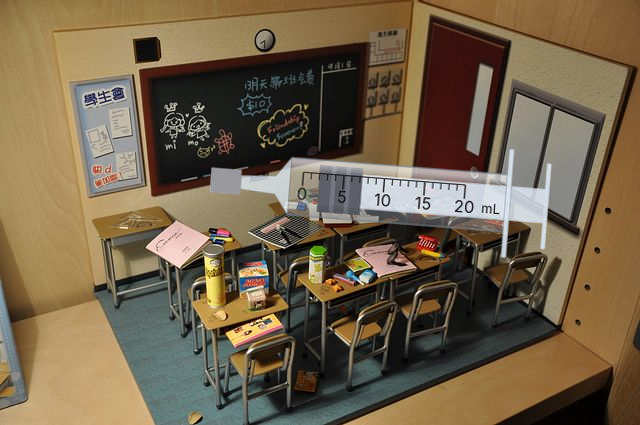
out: 2 mL
